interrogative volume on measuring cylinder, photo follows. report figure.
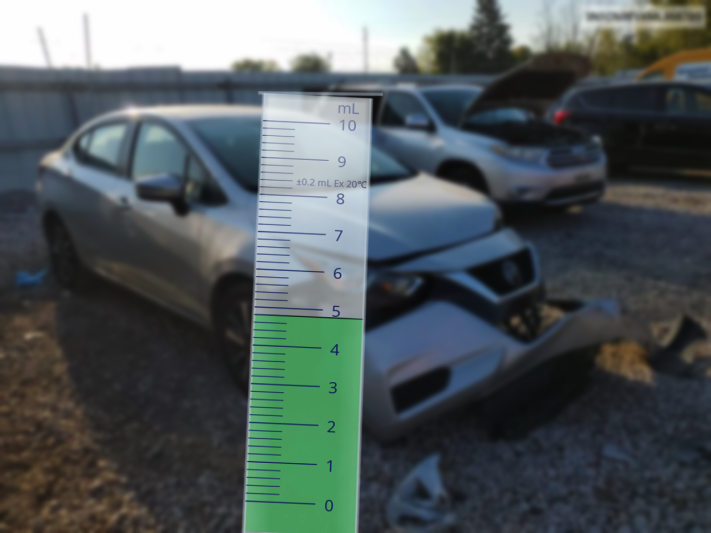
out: 4.8 mL
